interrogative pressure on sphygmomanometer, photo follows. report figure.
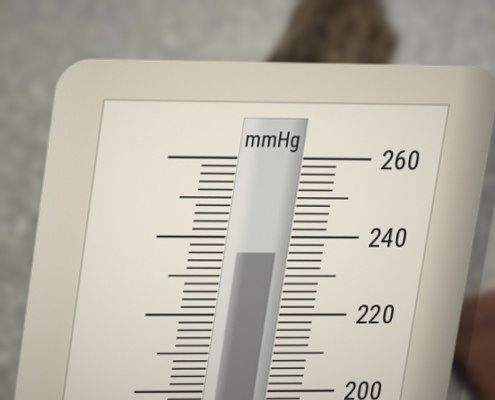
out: 236 mmHg
